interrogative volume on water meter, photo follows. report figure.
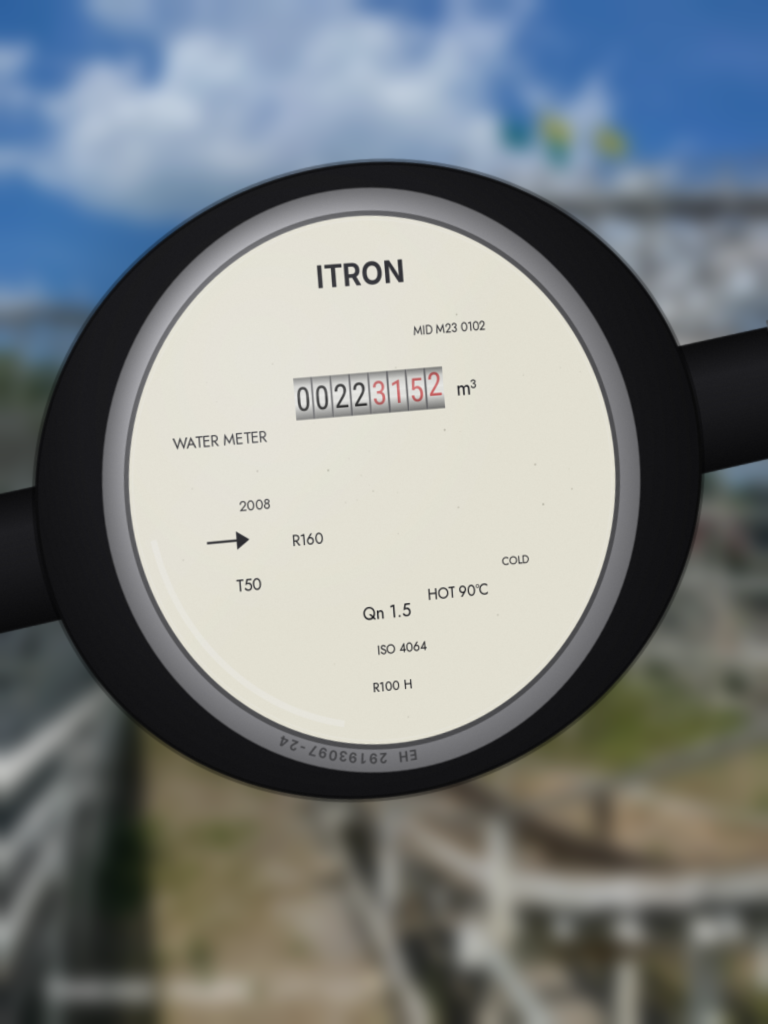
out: 22.3152 m³
